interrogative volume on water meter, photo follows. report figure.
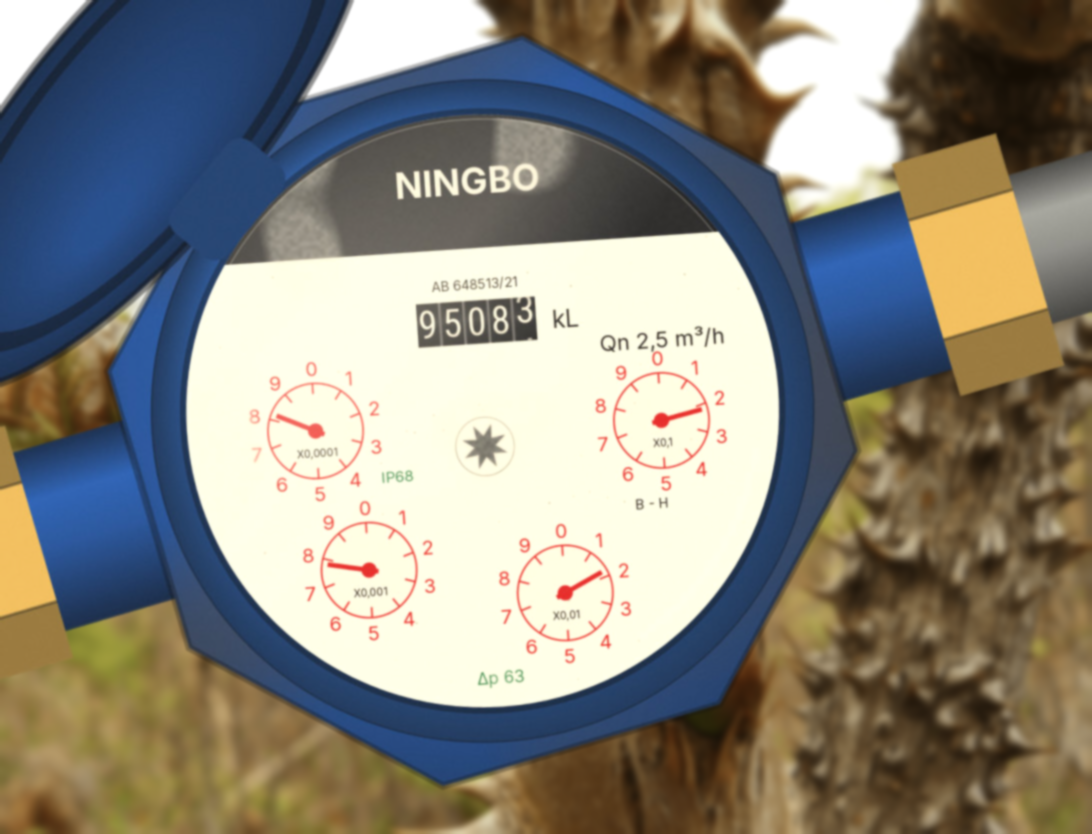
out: 95083.2178 kL
